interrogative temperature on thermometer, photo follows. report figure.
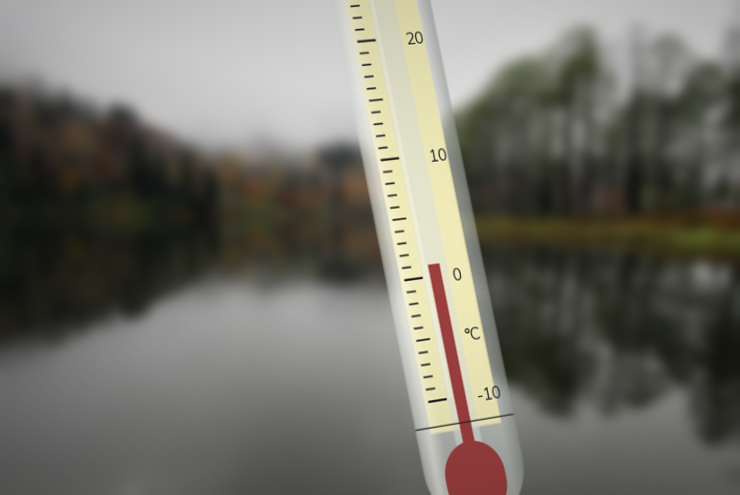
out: 1 °C
